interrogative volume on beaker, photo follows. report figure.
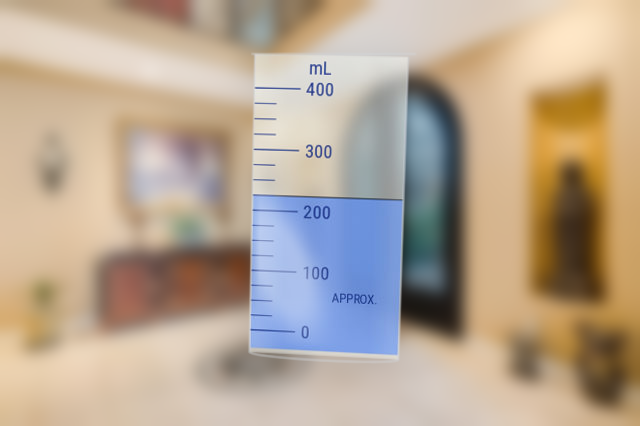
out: 225 mL
